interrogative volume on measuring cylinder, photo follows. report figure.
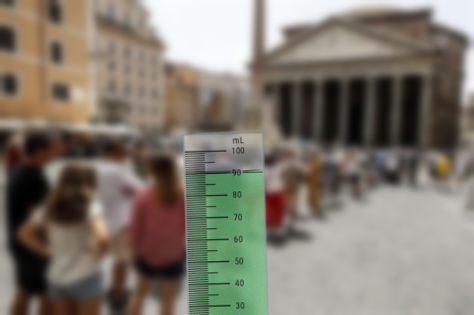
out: 90 mL
